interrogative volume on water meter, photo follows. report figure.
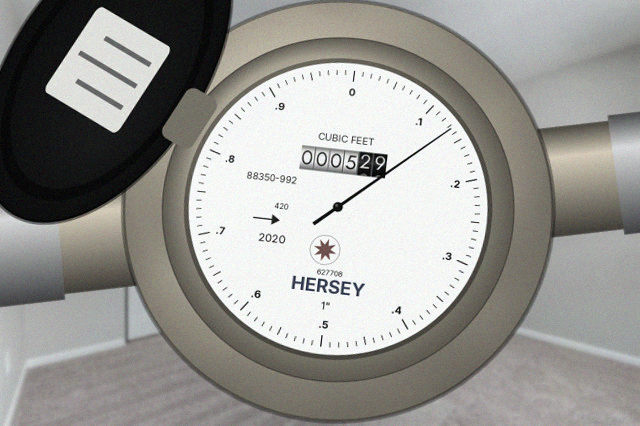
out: 529.13 ft³
